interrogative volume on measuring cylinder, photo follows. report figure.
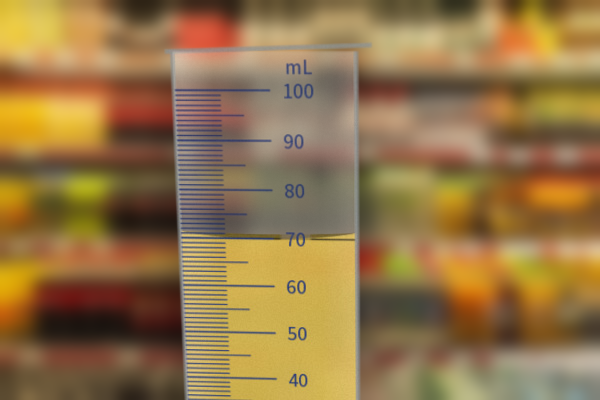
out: 70 mL
